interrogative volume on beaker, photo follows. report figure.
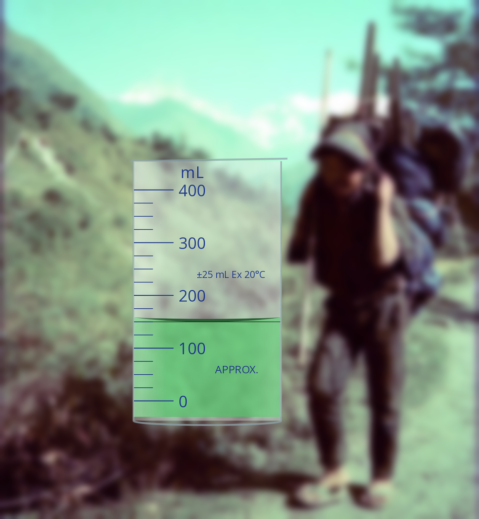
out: 150 mL
